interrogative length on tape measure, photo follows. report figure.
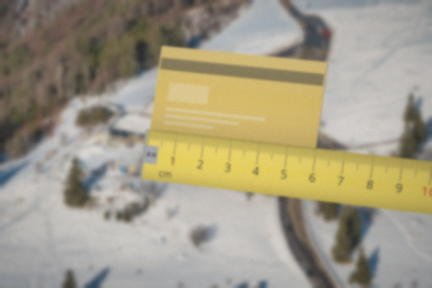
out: 6 cm
